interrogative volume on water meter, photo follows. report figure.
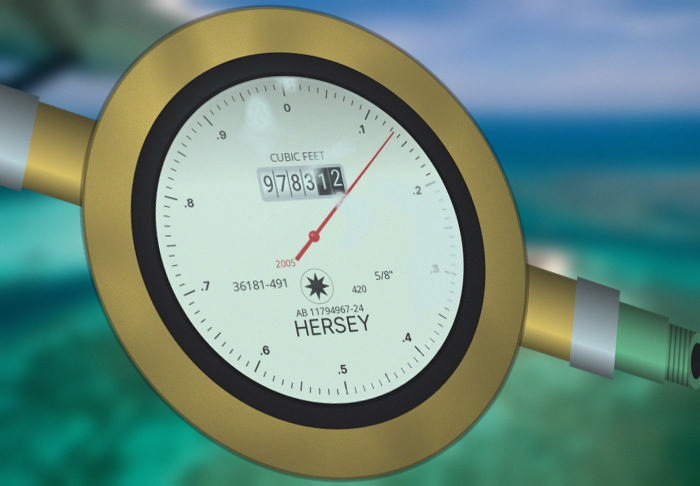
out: 978312.13 ft³
